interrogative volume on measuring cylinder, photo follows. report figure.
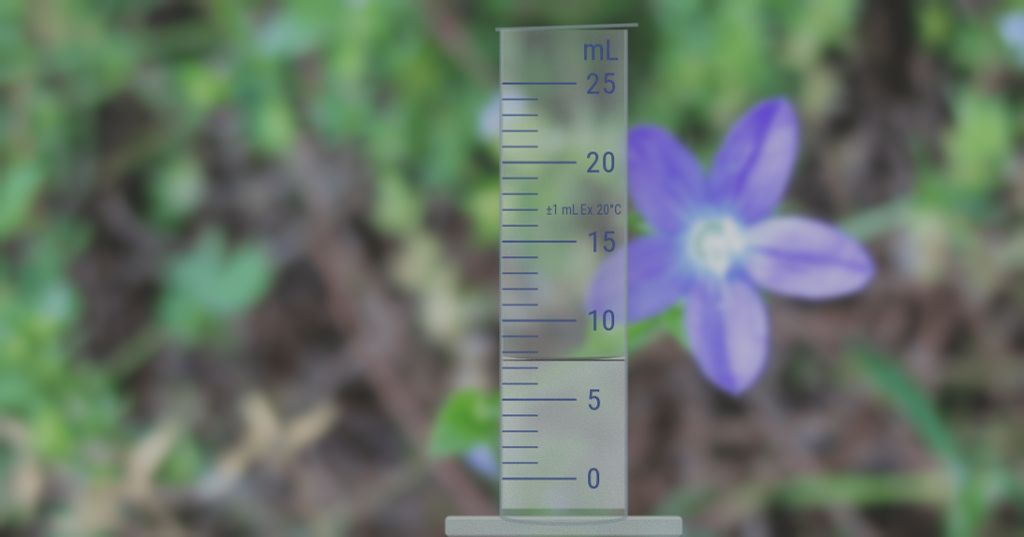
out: 7.5 mL
